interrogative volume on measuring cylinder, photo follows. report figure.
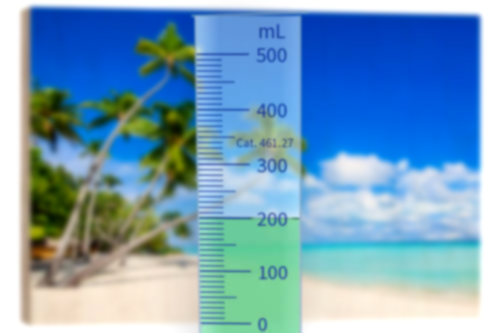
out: 200 mL
